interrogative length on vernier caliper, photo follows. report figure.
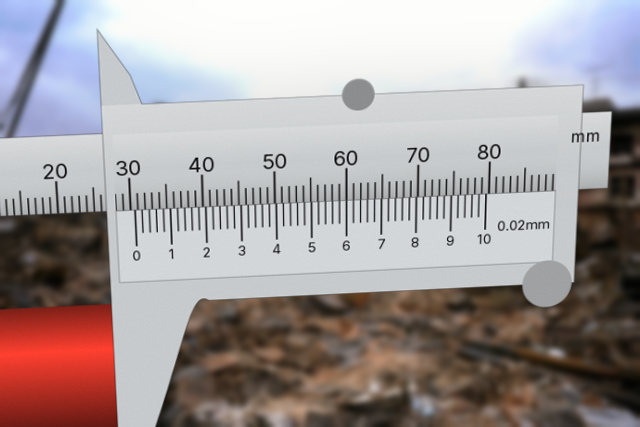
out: 30.6 mm
